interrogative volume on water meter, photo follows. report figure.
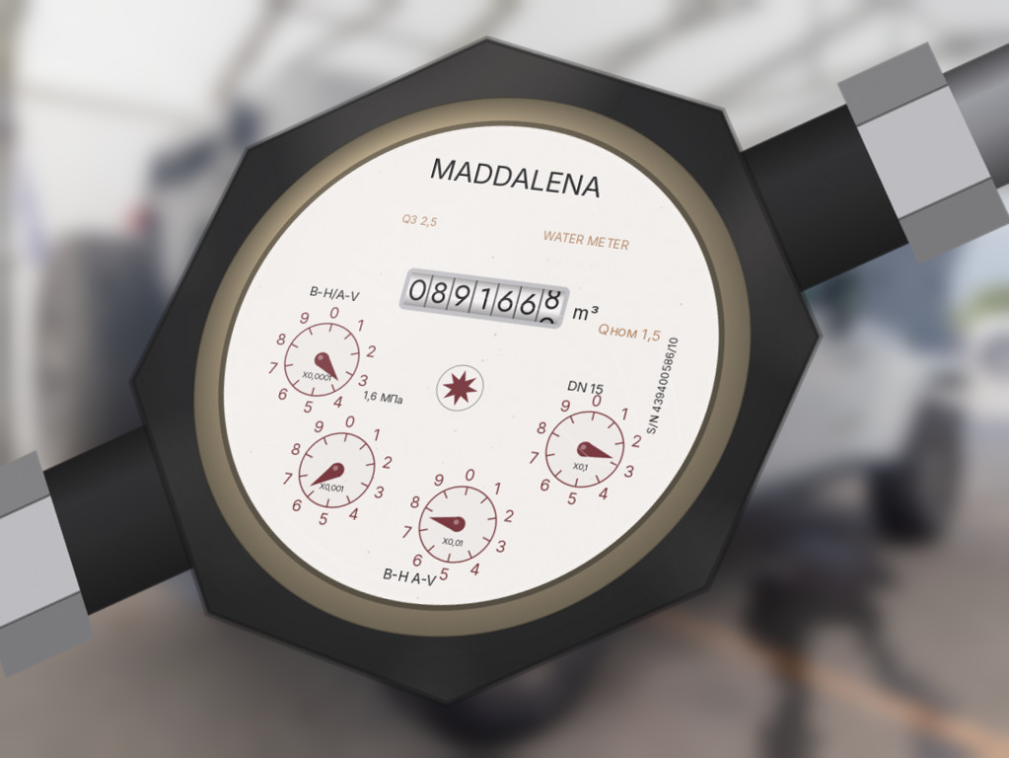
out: 891668.2763 m³
